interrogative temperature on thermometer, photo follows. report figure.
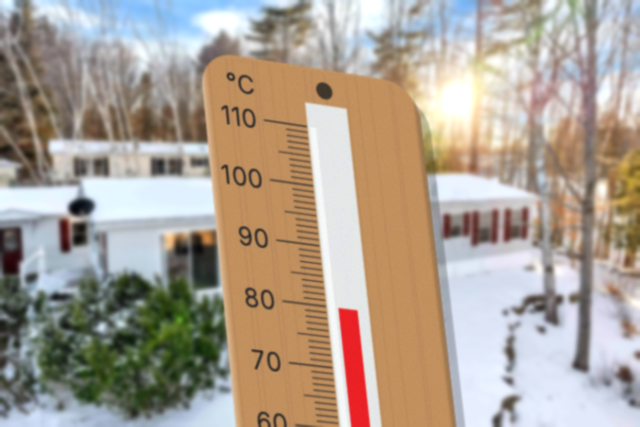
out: 80 °C
